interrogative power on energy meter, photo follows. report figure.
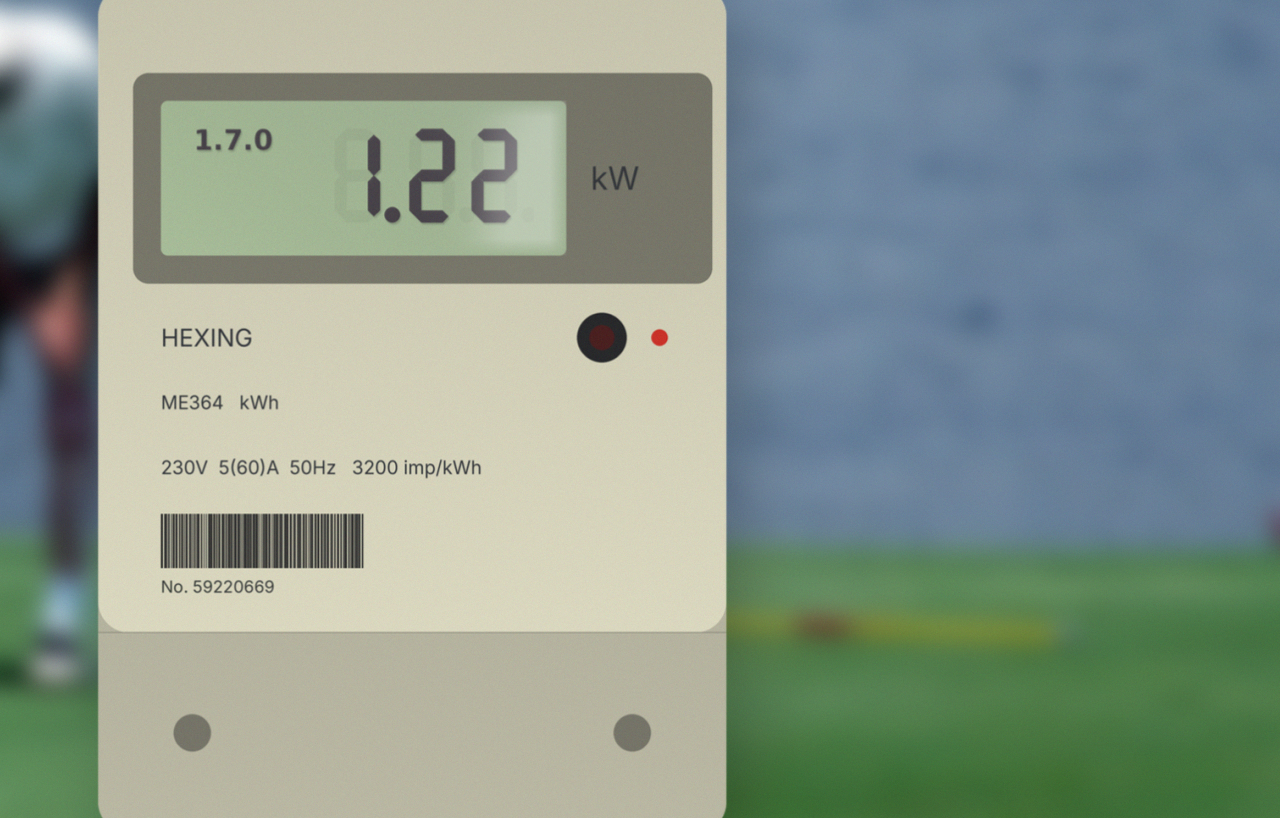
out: 1.22 kW
